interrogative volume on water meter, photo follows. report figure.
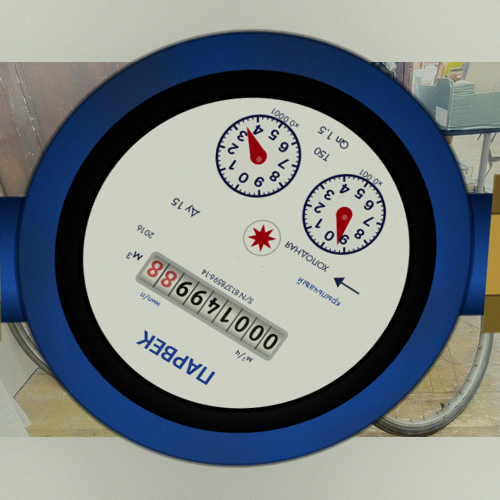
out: 1499.8793 m³
